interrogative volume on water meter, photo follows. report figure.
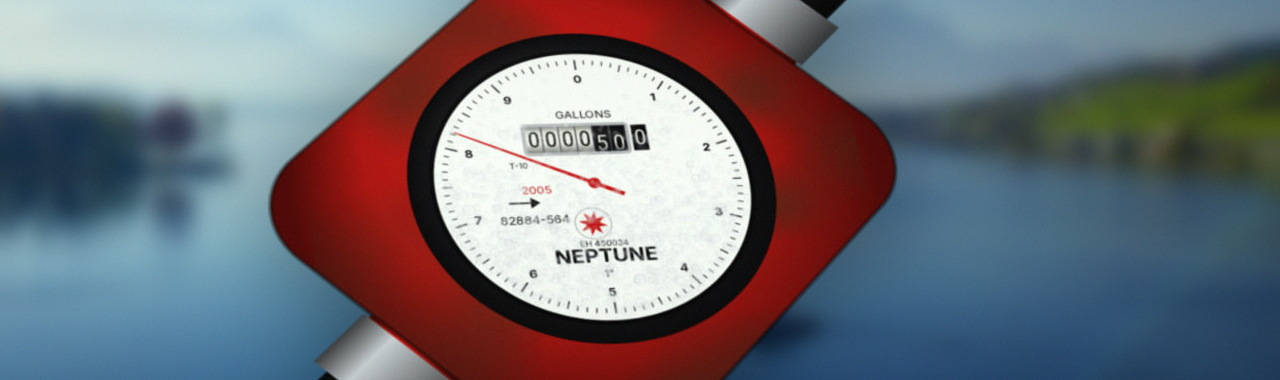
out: 498.2 gal
